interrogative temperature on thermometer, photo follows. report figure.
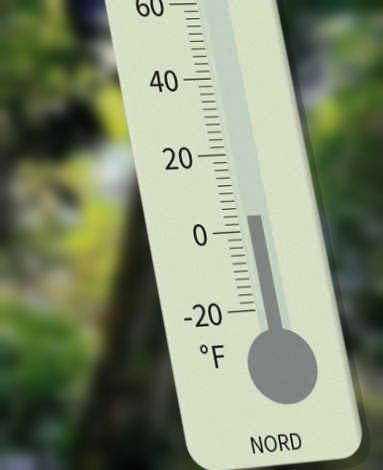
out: 4 °F
